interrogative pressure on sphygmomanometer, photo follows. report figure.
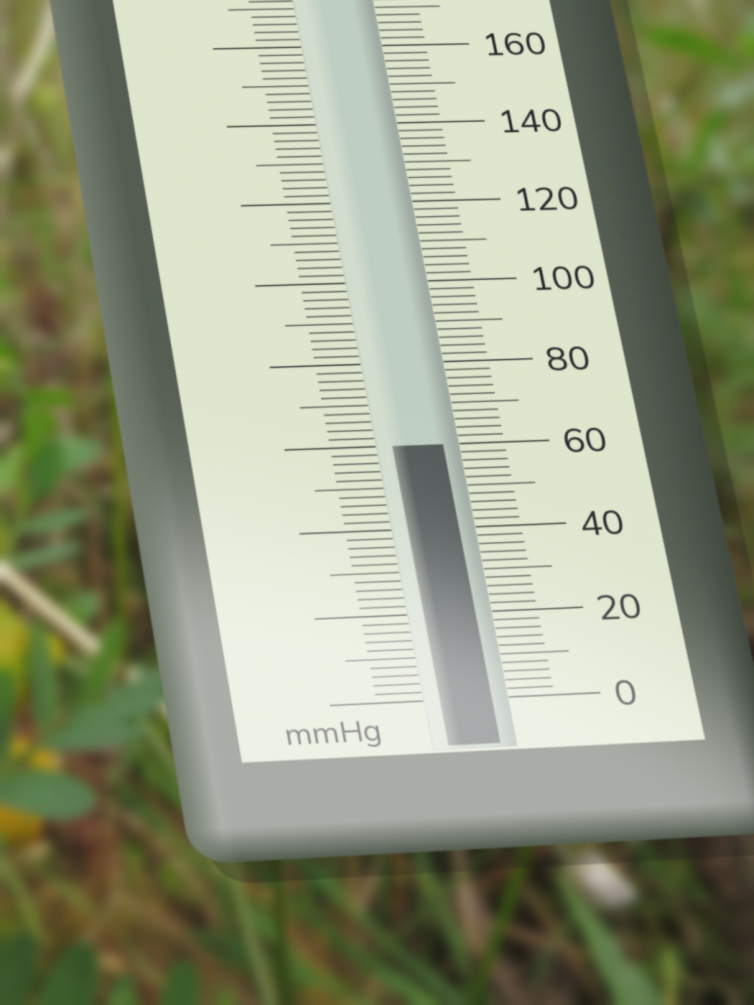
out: 60 mmHg
